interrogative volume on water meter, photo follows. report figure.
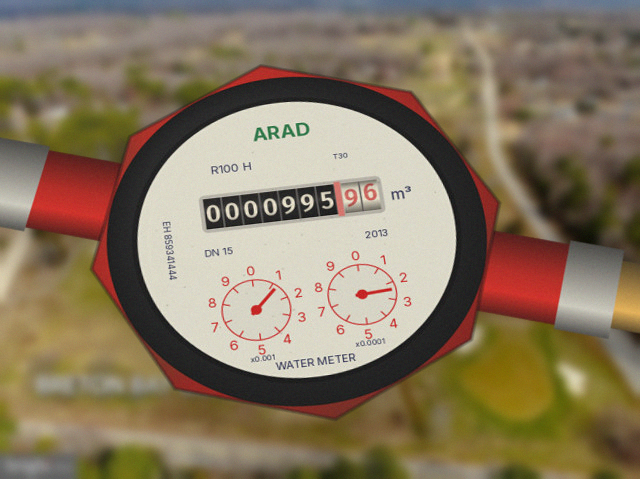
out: 995.9612 m³
